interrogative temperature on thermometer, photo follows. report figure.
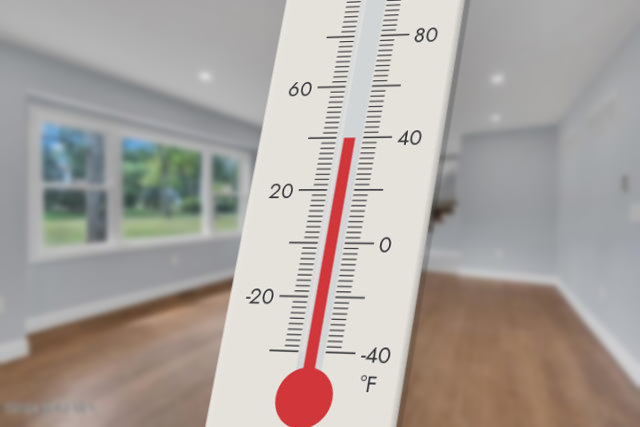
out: 40 °F
